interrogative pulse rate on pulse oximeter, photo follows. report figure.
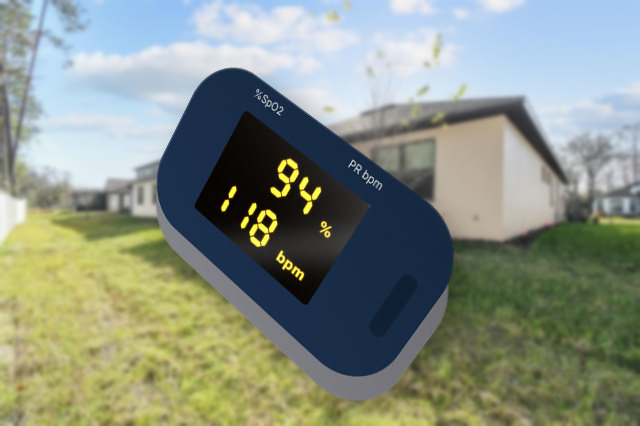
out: 118 bpm
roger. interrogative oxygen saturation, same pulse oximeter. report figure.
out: 94 %
